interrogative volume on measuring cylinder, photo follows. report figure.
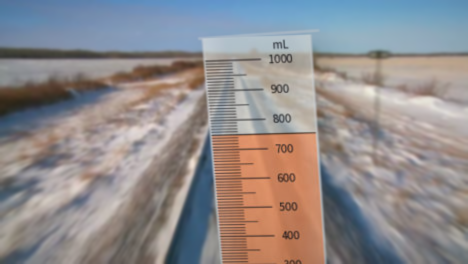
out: 750 mL
